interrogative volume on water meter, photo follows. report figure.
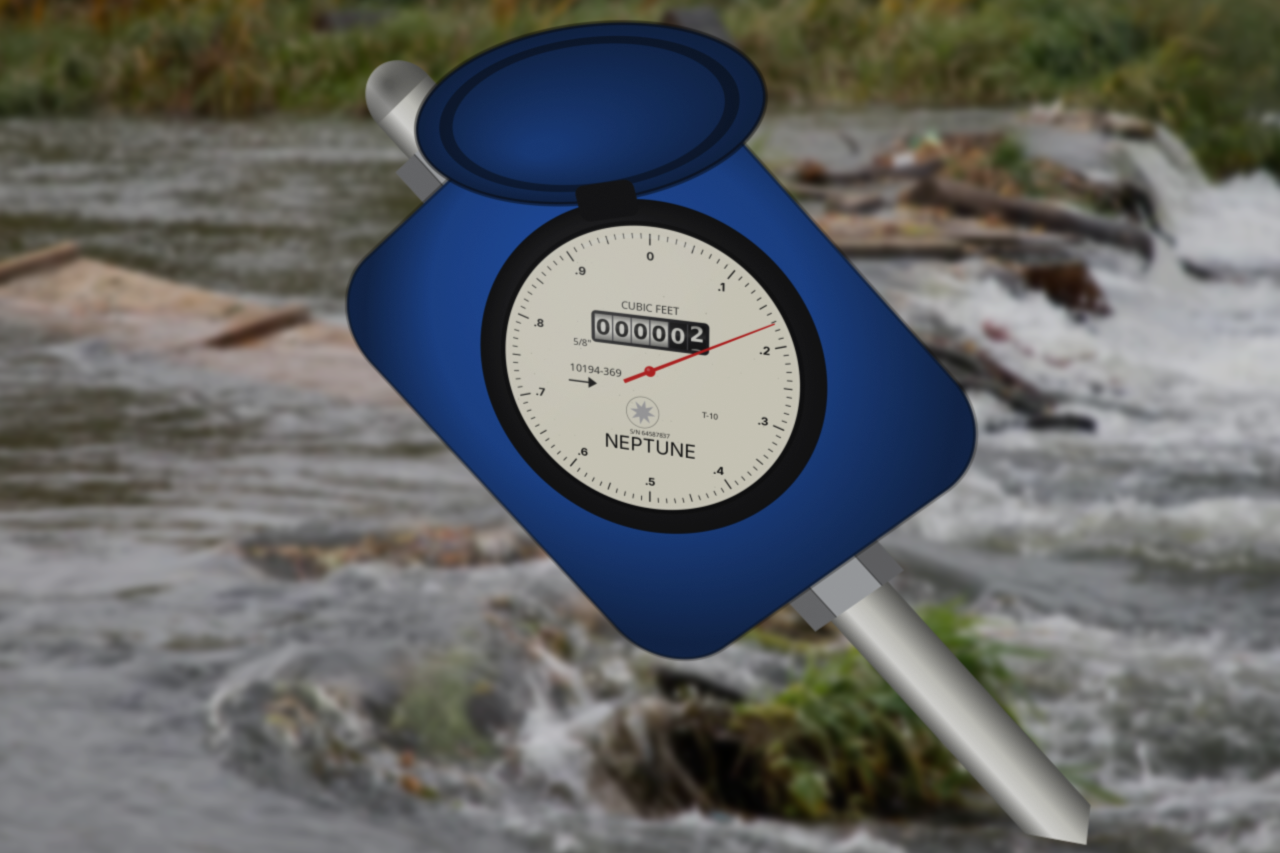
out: 2.17 ft³
